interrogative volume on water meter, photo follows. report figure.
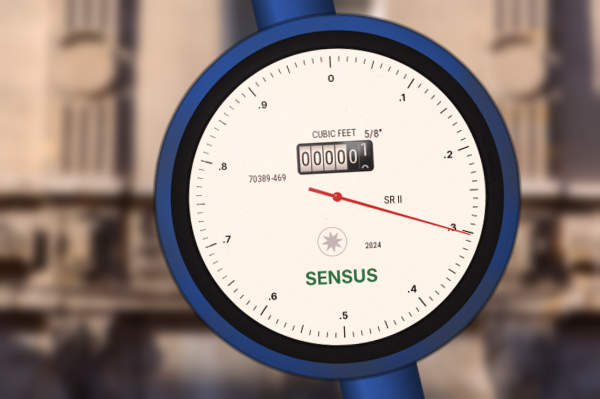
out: 1.30 ft³
